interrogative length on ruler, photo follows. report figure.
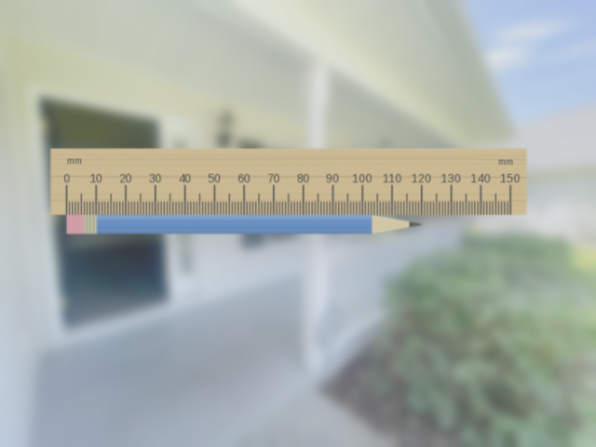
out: 120 mm
